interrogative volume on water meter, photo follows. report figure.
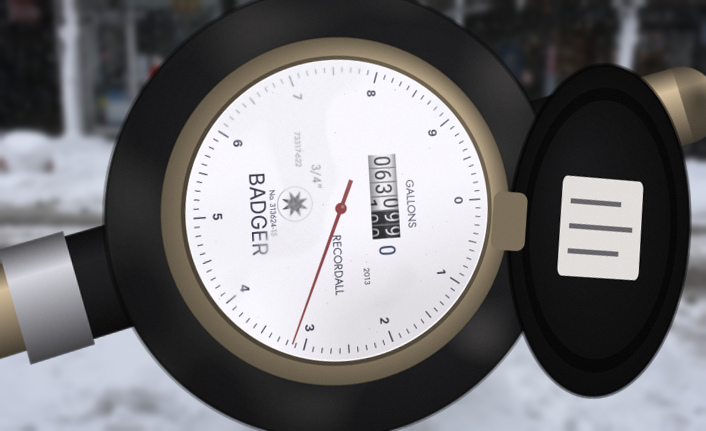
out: 630993.1 gal
